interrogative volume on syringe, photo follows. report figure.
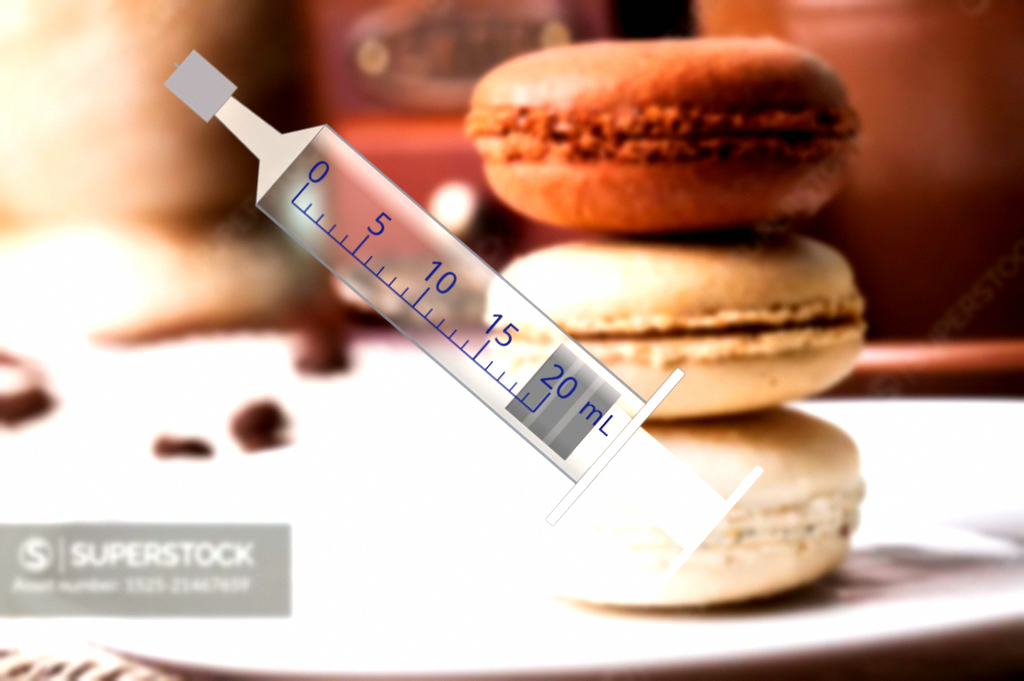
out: 18.5 mL
